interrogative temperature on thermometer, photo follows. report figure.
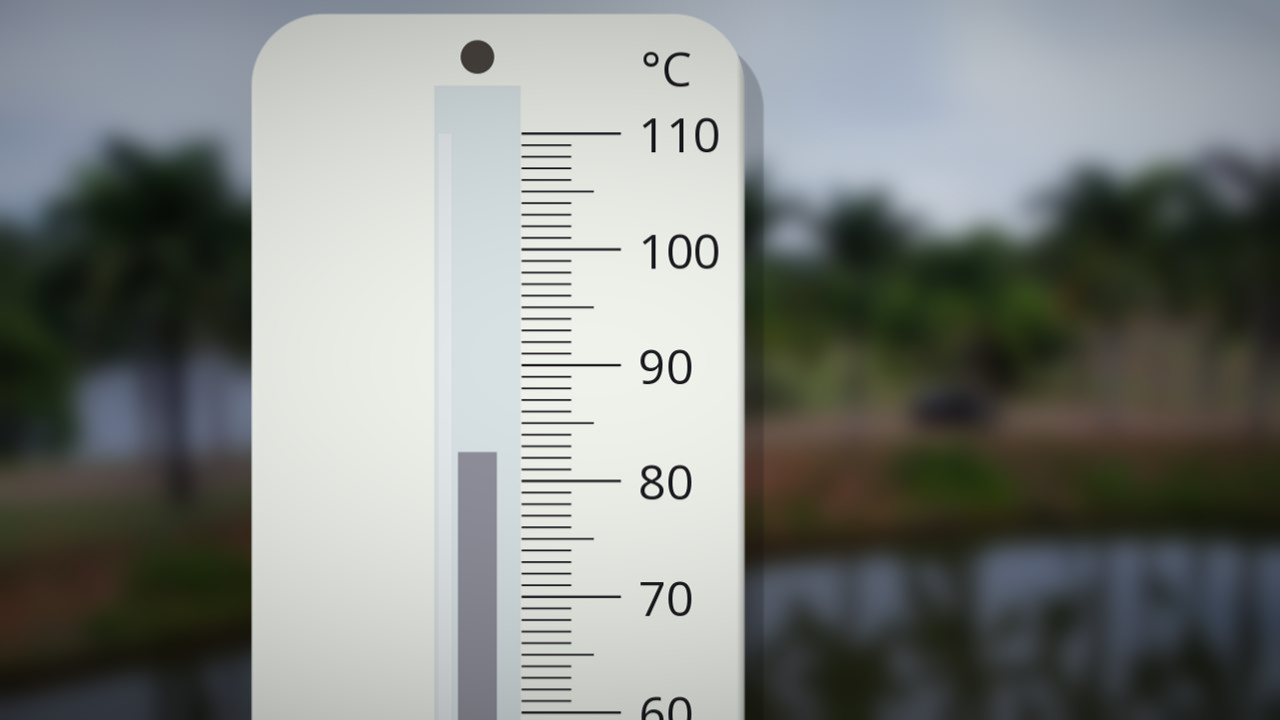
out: 82.5 °C
